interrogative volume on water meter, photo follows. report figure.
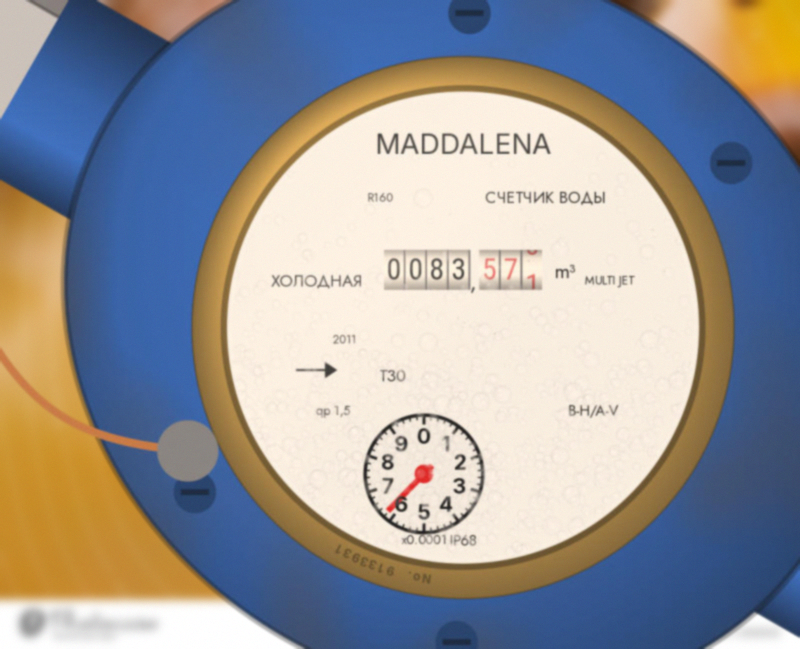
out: 83.5706 m³
